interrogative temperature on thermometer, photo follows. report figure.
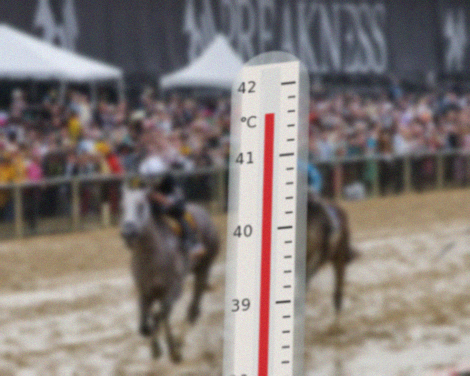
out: 41.6 °C
